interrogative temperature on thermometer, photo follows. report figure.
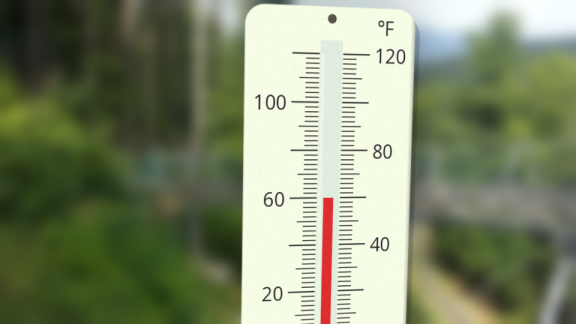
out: 60 °F
